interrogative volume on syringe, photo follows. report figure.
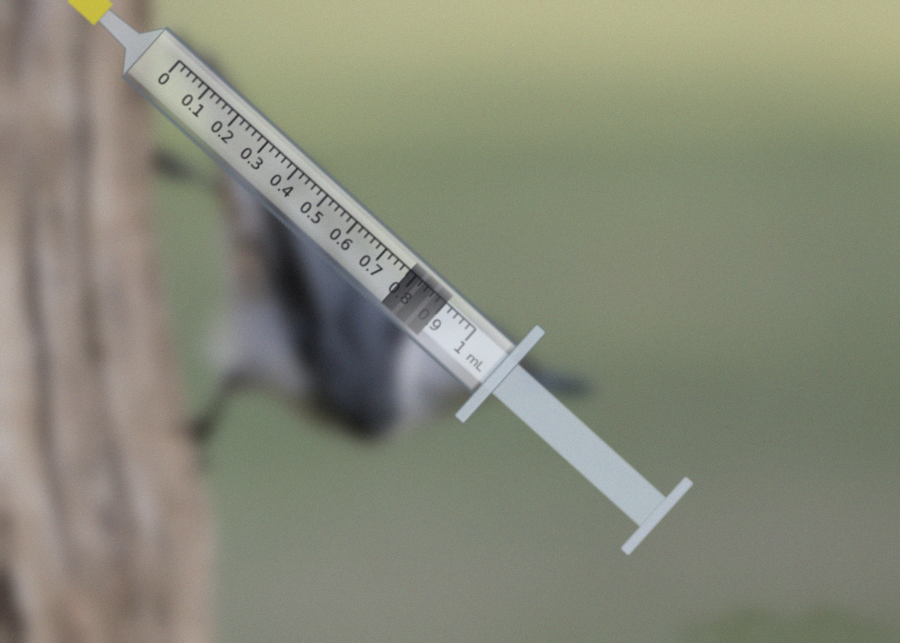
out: 0.78 mL
